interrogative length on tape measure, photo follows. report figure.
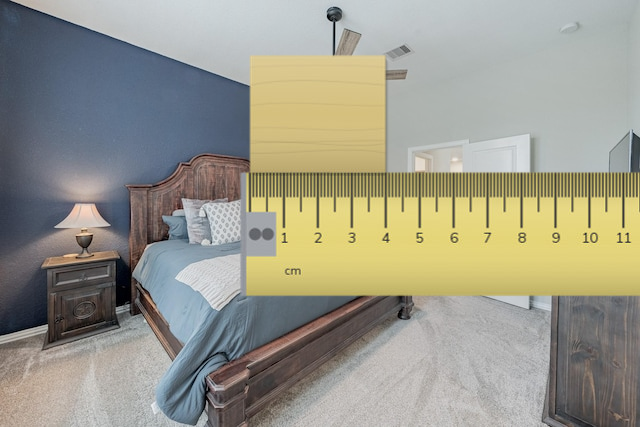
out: 4 cm
